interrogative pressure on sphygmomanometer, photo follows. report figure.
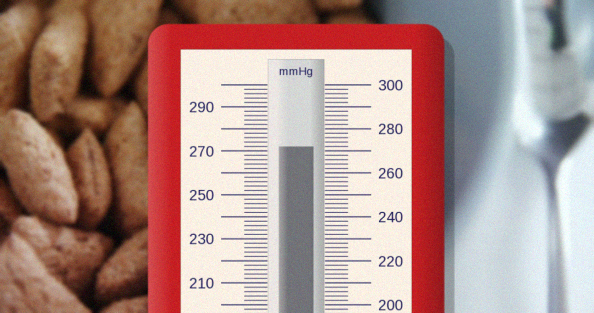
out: 272 mmHg
